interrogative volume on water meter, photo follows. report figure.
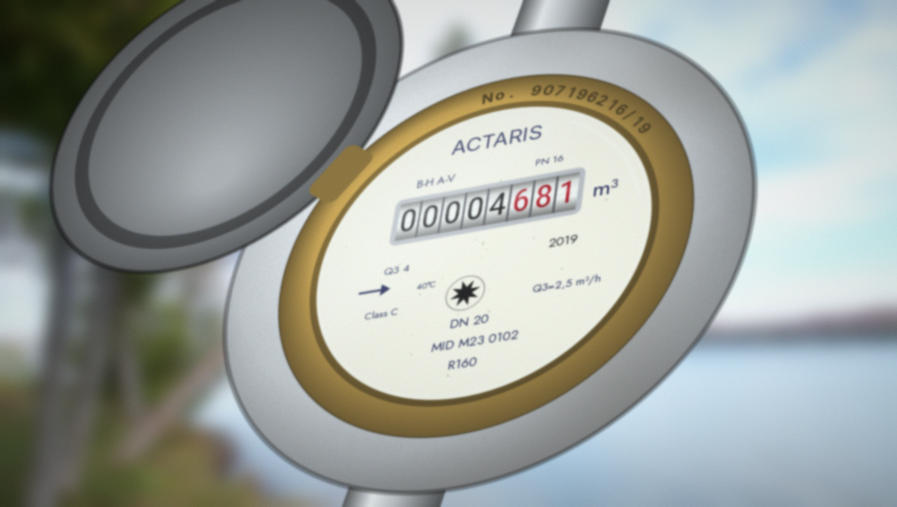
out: 4.681 m³
